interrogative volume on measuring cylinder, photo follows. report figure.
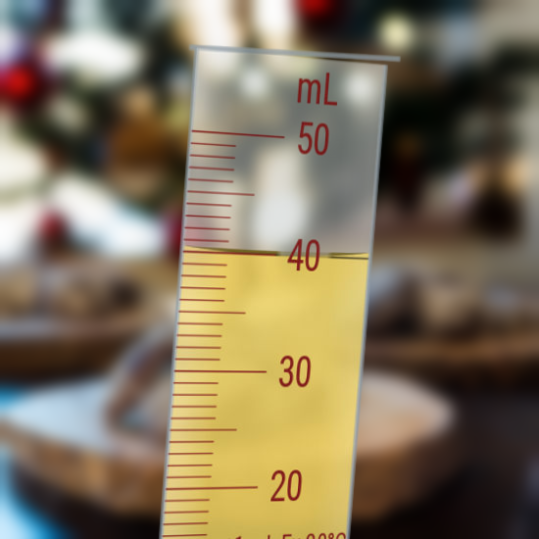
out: 40 mL
